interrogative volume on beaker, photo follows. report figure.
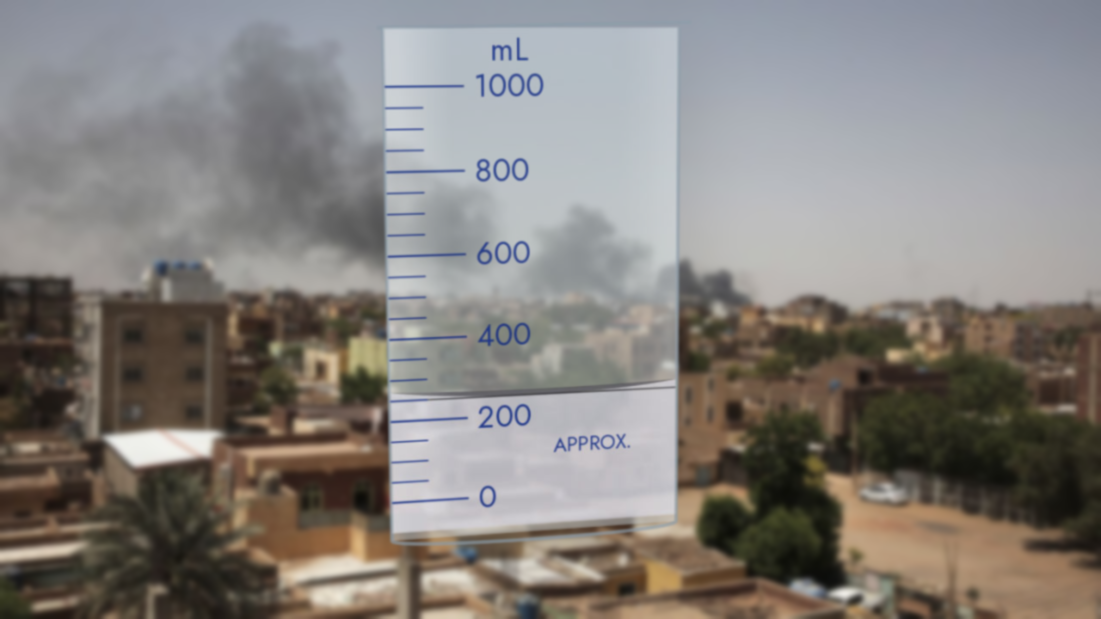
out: 250 mL
